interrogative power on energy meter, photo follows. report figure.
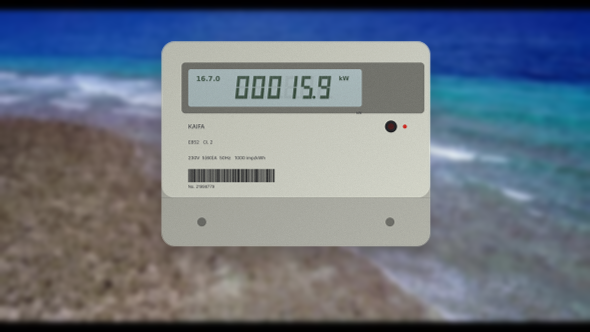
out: 15.9 kW
